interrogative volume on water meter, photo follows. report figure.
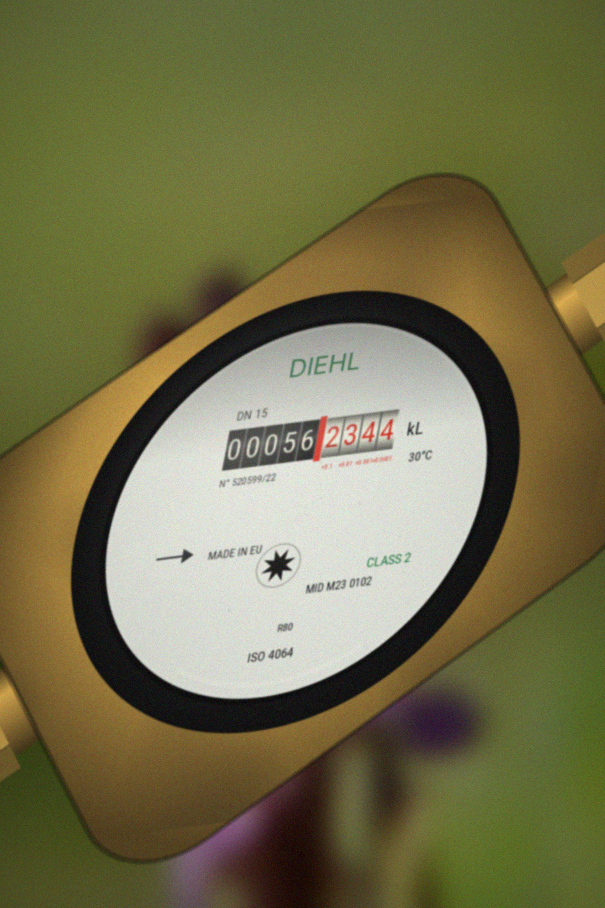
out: 56.2344 kL
